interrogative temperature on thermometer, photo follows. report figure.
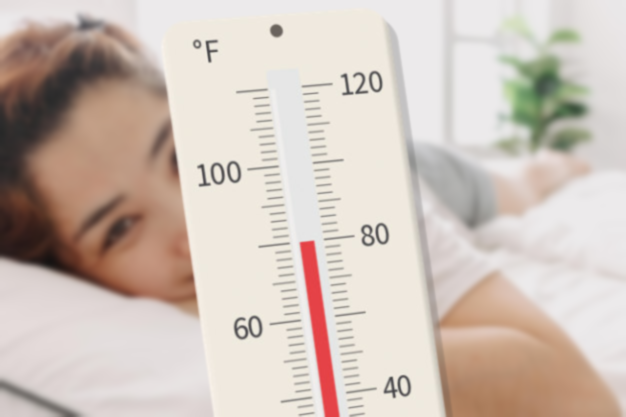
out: 80 °F
